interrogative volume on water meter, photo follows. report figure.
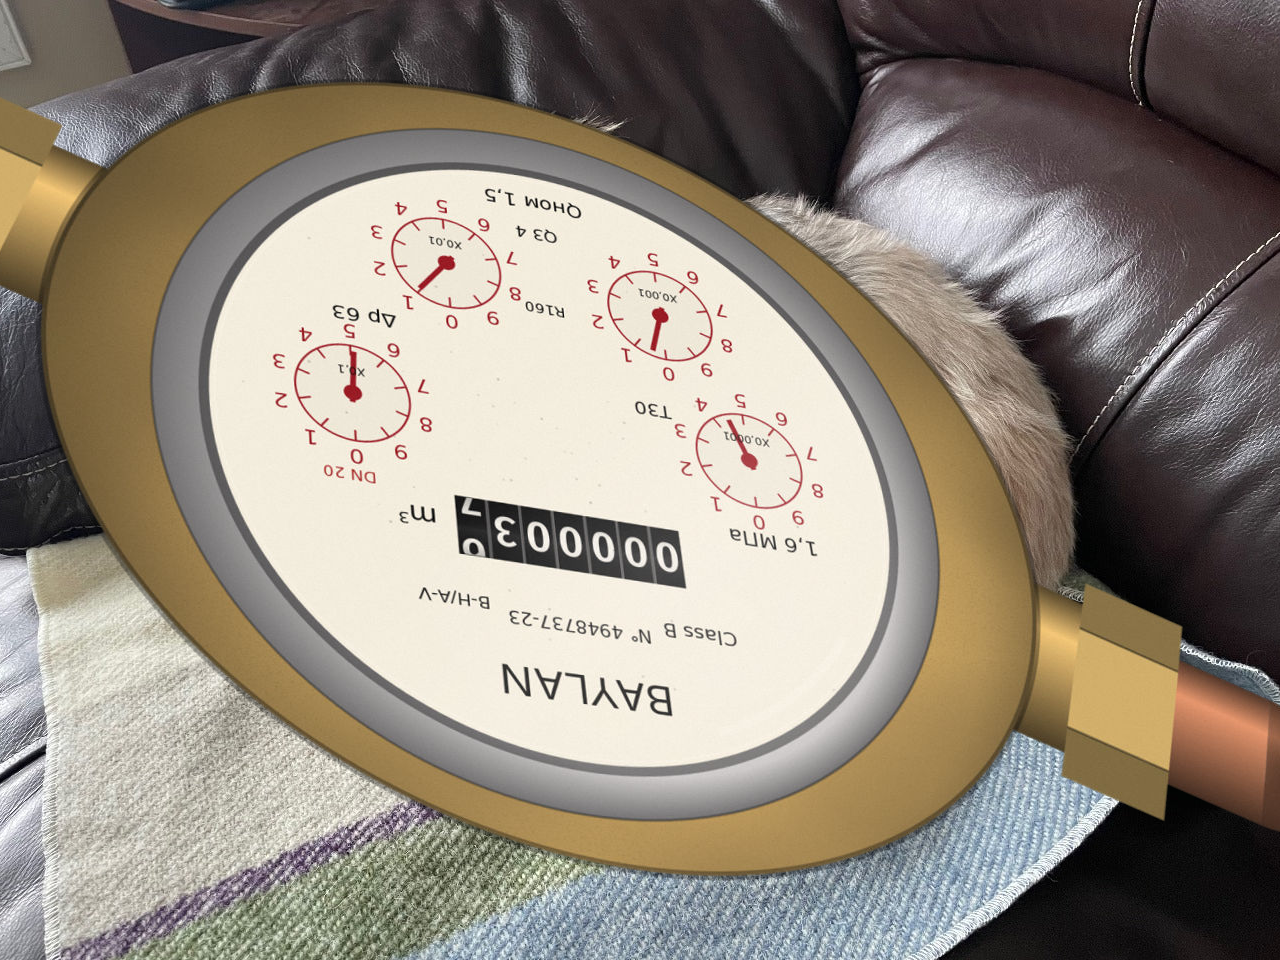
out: 36.5104 m³
